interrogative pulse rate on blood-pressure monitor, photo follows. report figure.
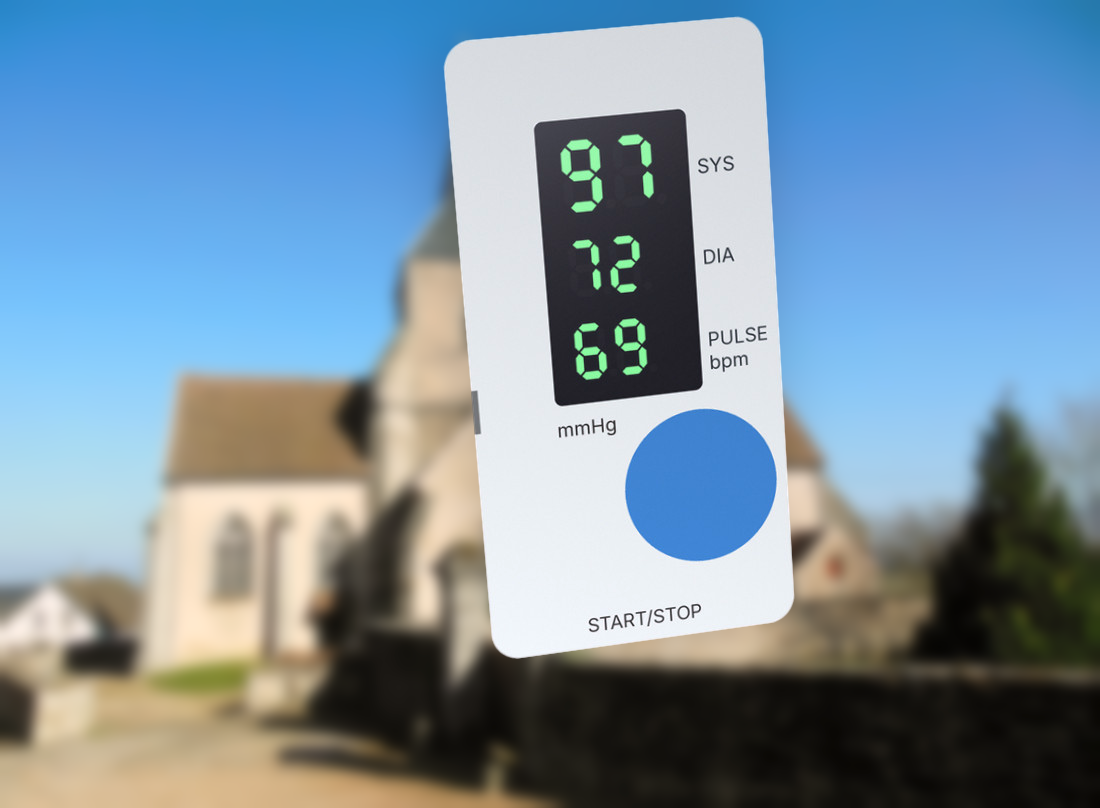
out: 69 bpm
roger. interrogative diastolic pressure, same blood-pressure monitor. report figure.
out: 72 mmHg
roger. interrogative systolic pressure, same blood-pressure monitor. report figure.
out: 97 mmHg
